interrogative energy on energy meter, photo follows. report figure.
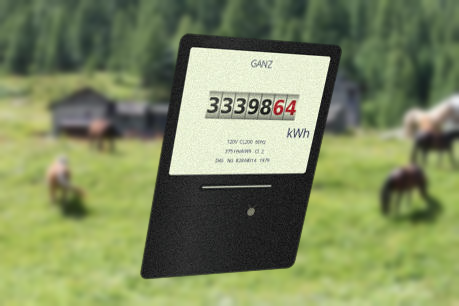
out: 33398.64 kWh
